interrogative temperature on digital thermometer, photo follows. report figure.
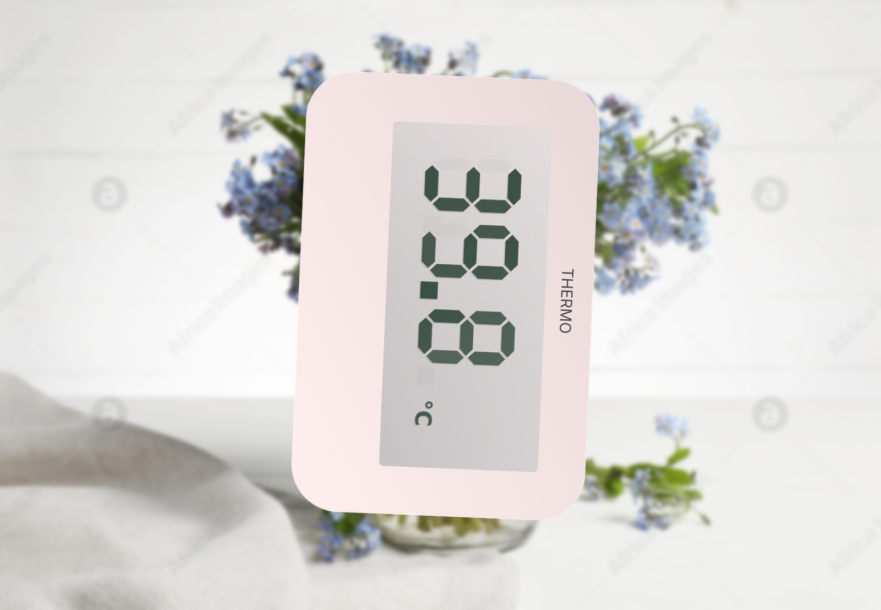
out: 39.8 °C
